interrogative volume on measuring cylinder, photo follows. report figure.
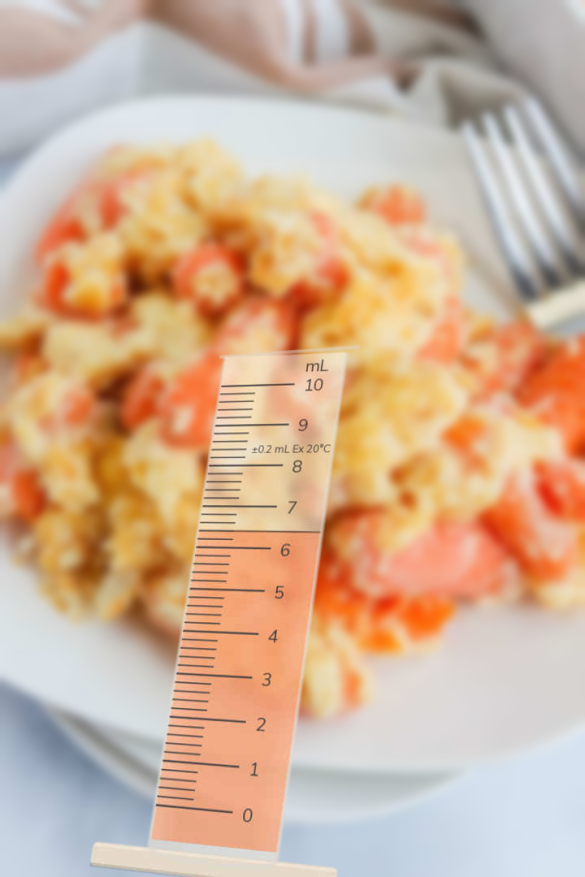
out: 6.4 mL
